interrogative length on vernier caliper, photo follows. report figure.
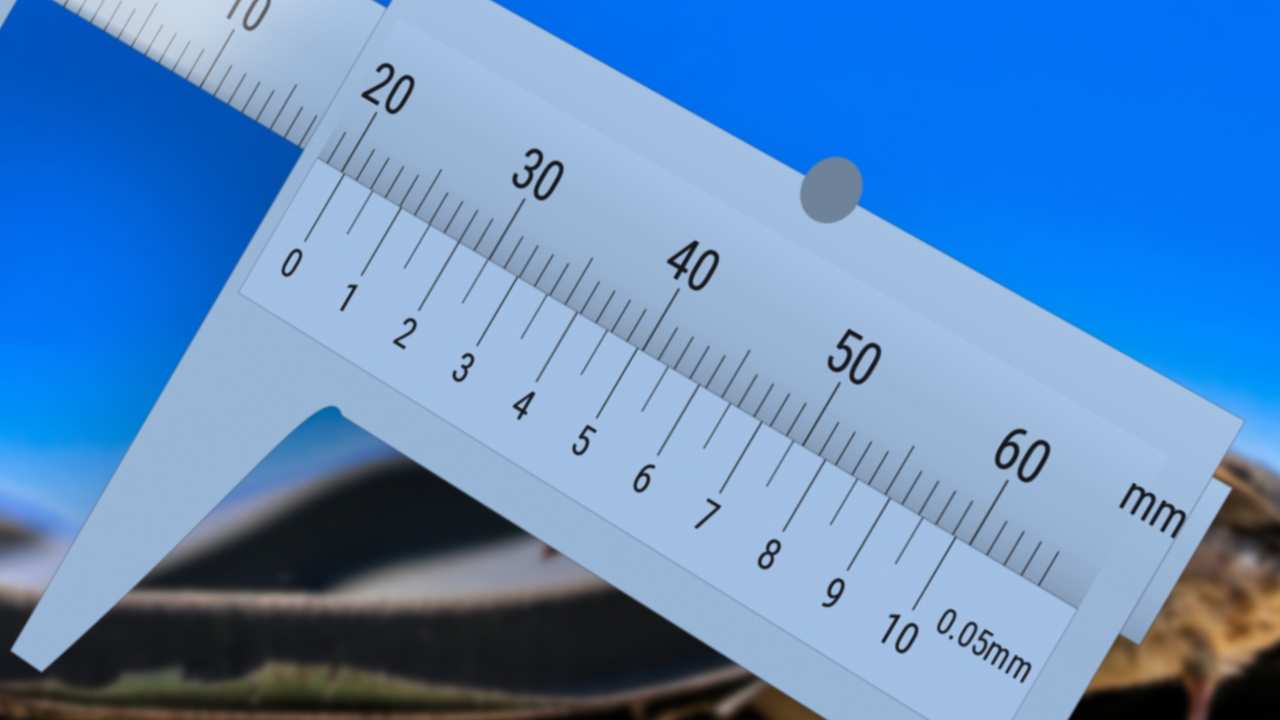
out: 20.2 mm
